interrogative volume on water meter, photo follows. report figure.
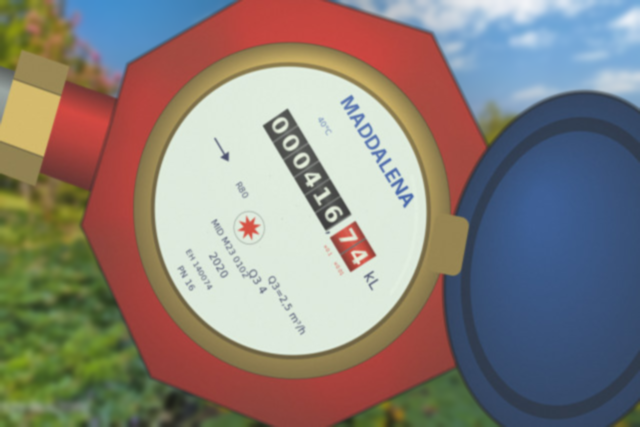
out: 416.74 kL
